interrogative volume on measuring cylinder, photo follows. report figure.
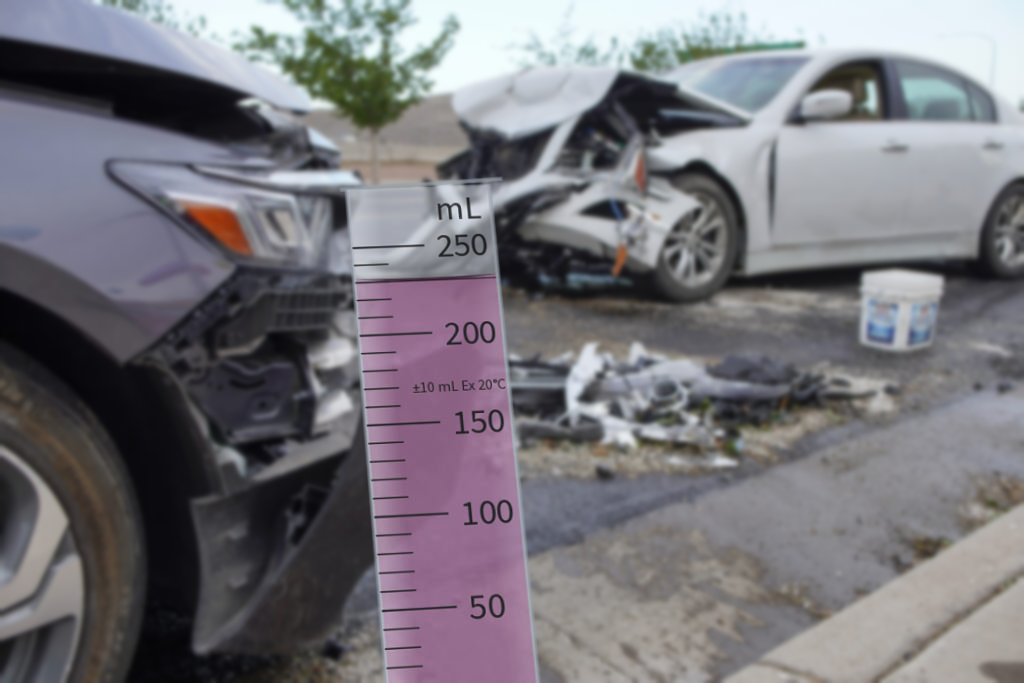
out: 230 mL
